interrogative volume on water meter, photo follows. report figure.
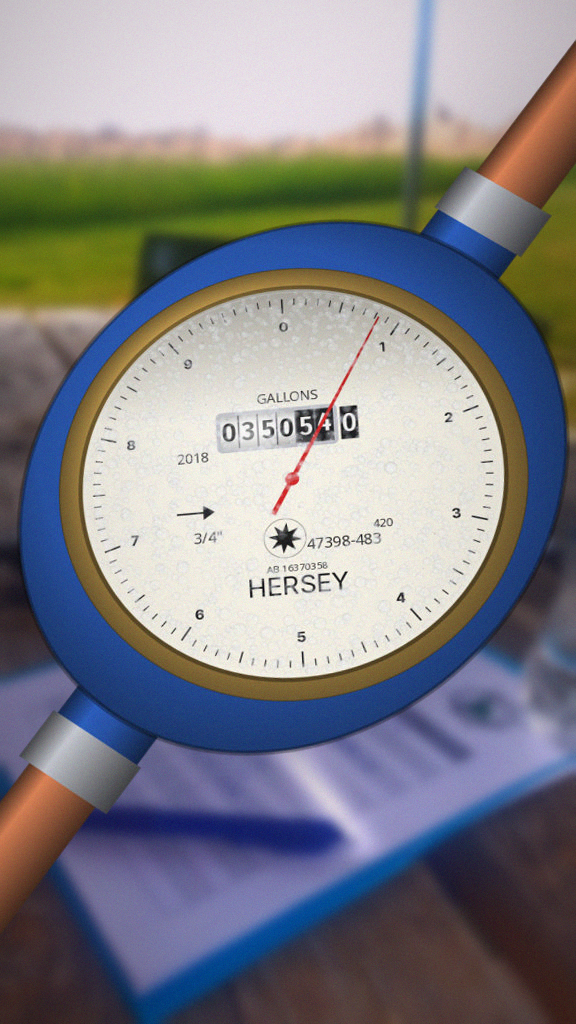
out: 350540.8 gal
